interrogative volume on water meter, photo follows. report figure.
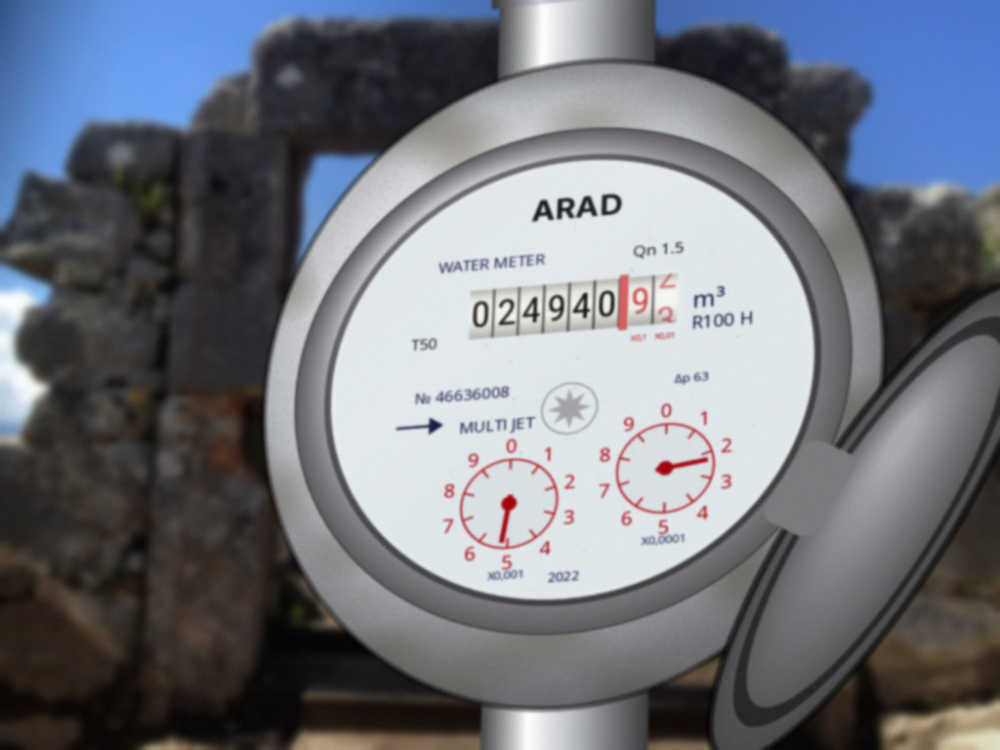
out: 24940.9252 m³
